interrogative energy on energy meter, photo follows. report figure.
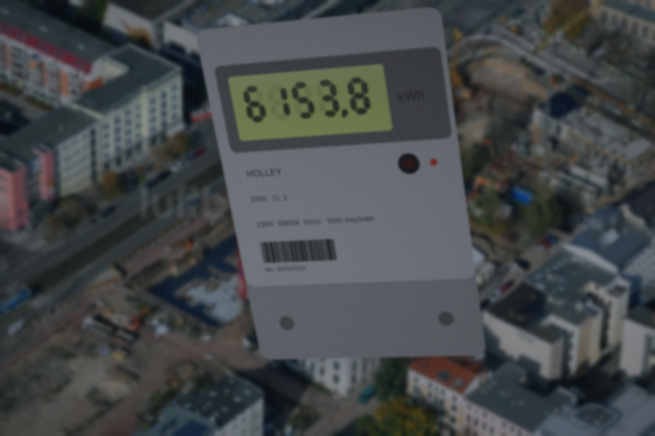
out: 6153.8 kWh
